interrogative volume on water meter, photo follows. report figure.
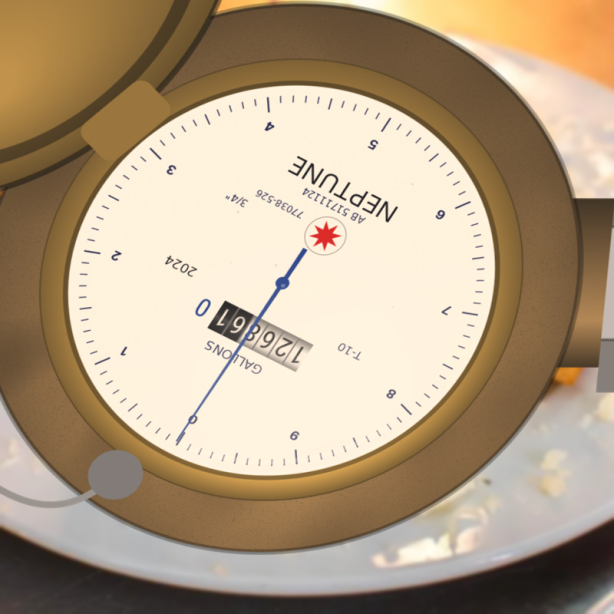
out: 1268610.0 gal
